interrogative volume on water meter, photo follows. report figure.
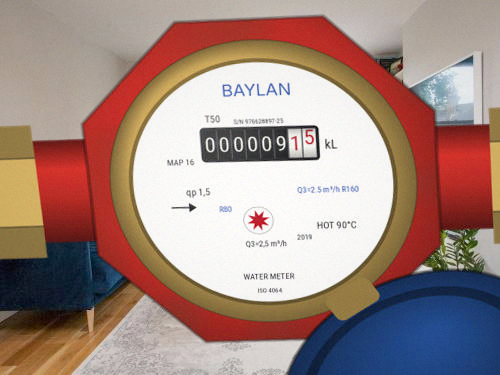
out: 9.15 kL
